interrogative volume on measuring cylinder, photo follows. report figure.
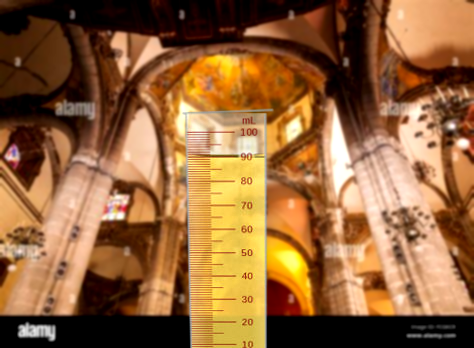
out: 90 mL
